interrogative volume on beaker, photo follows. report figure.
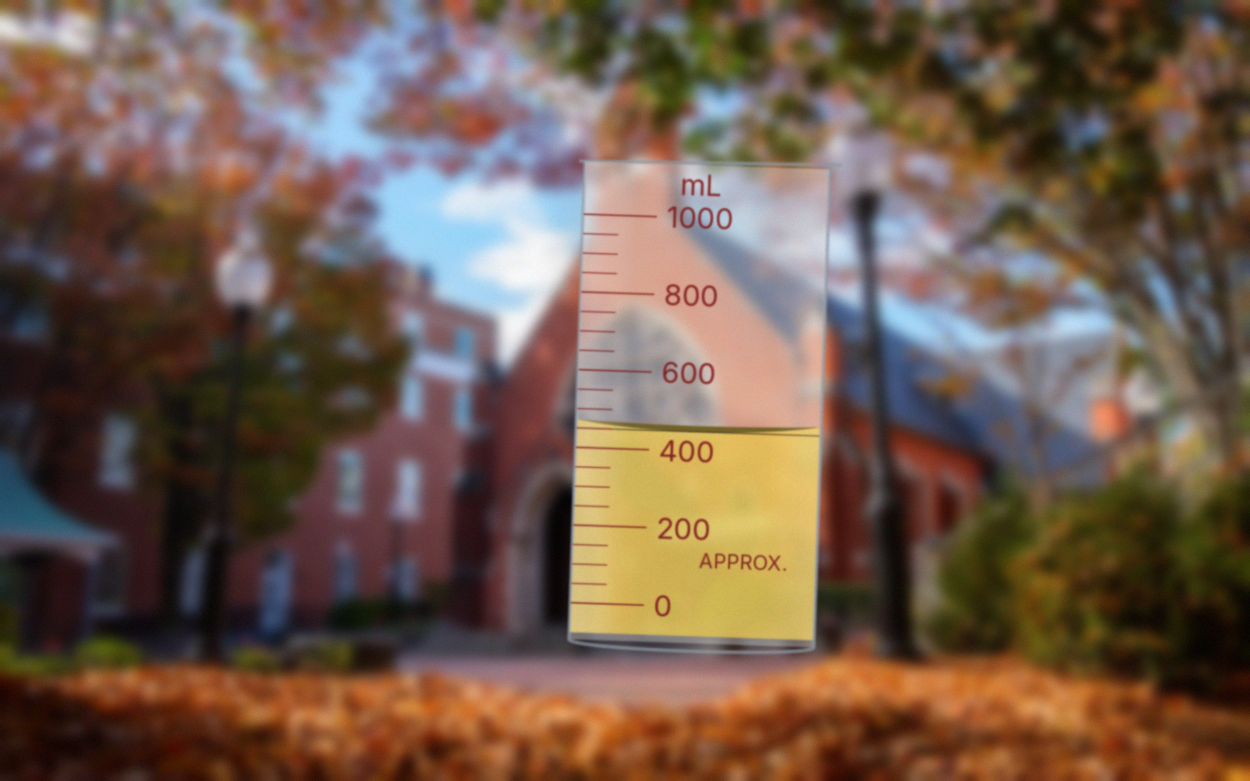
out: 450 mL
